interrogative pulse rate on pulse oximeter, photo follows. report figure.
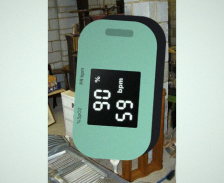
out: 59 bpm
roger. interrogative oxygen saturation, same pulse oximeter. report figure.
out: 90 %
